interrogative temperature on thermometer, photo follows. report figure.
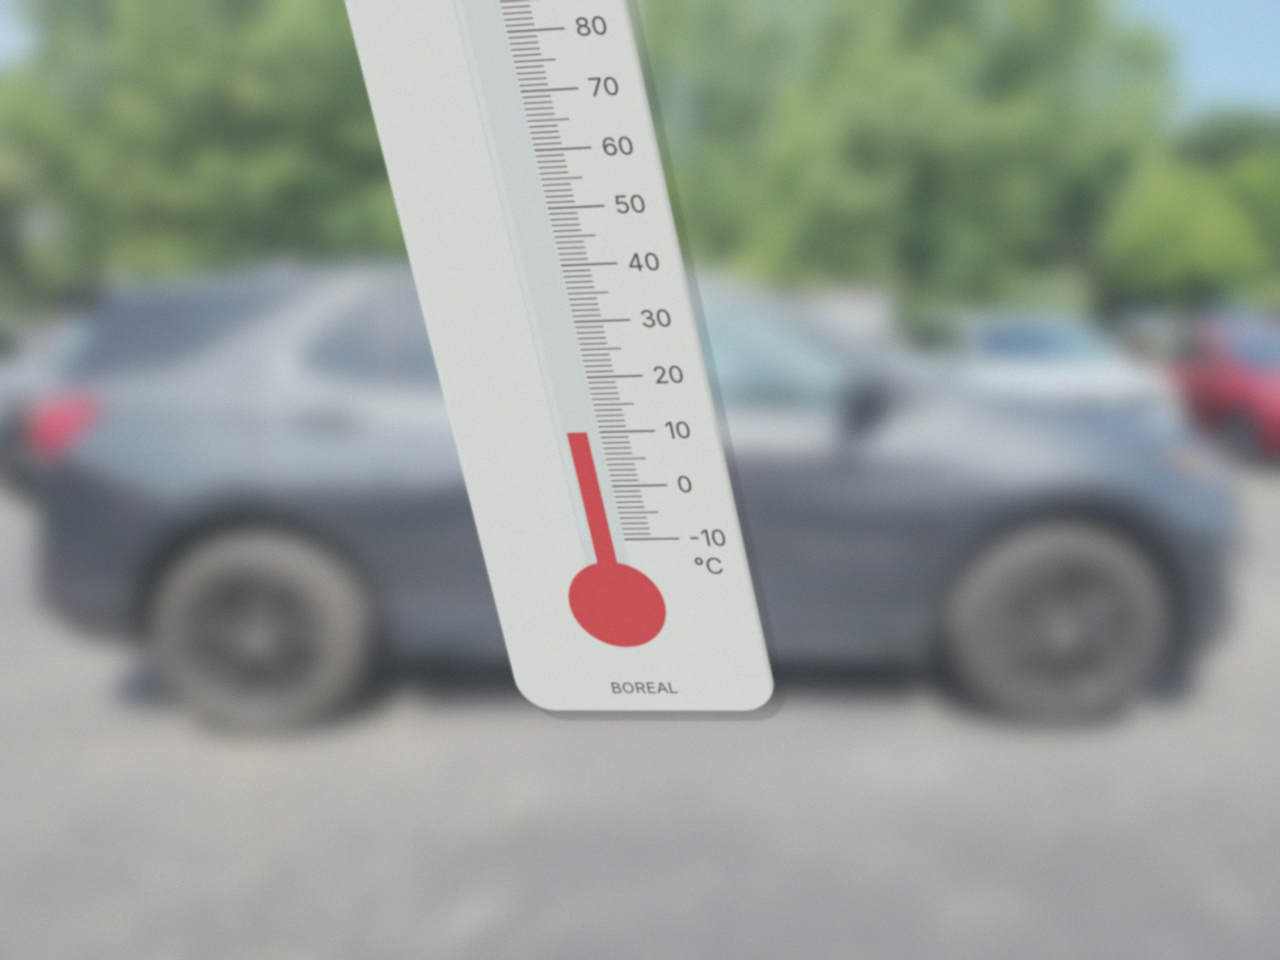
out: 10 °C
